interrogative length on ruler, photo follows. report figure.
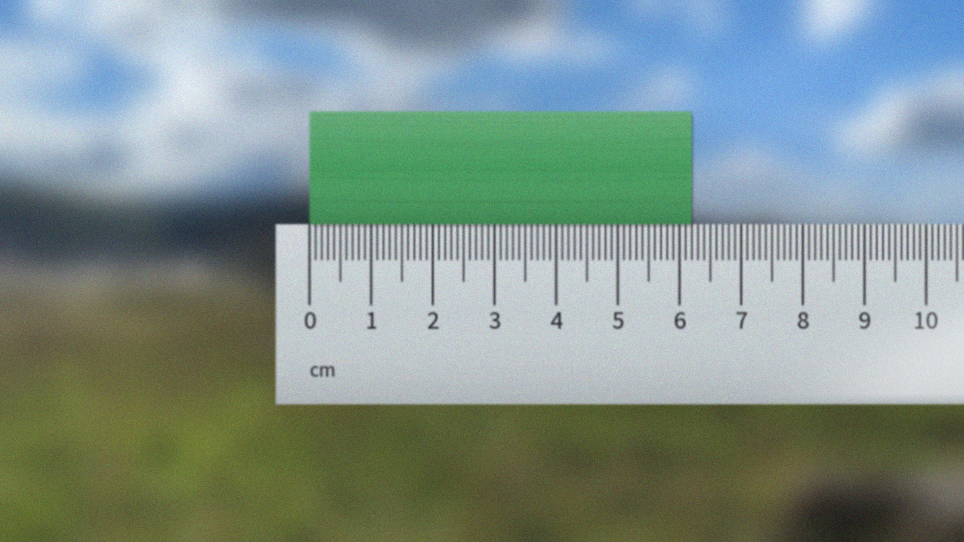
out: 6.2 cm
